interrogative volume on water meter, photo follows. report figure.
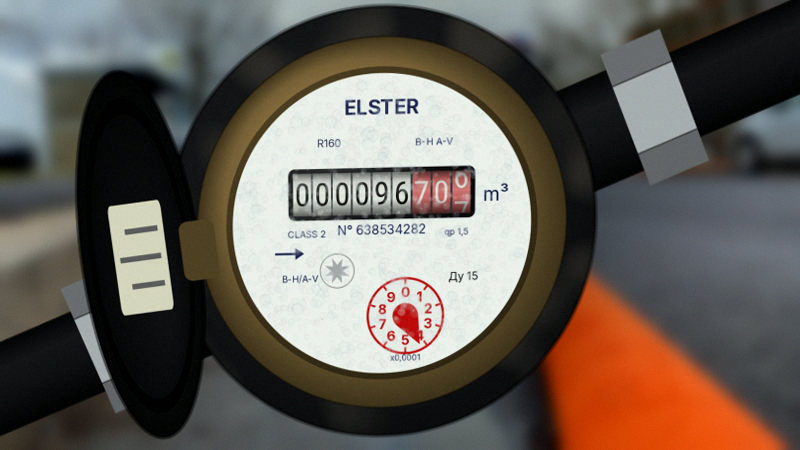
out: 96.7064 m³
